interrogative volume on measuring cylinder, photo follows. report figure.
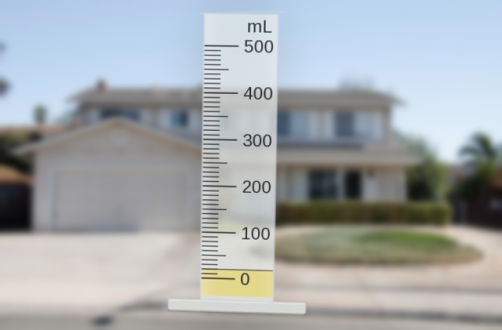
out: 20 mL
